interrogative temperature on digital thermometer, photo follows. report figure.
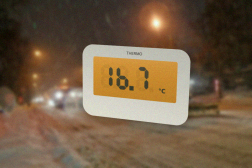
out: 16.7 °C
